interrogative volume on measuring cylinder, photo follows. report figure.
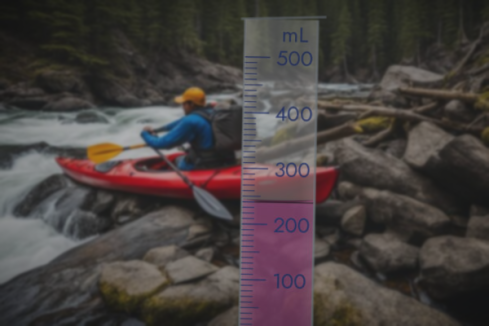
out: 240 mL
